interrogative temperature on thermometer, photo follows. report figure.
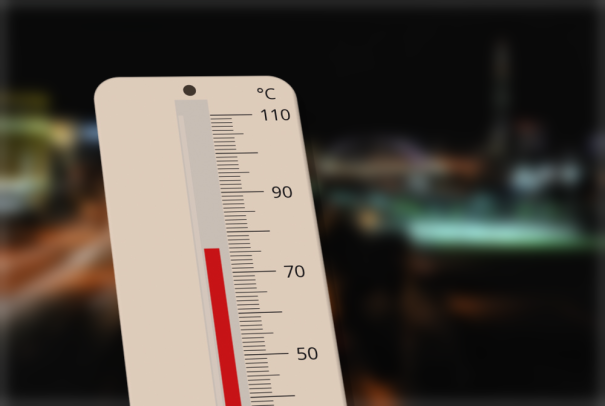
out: 76 °C
